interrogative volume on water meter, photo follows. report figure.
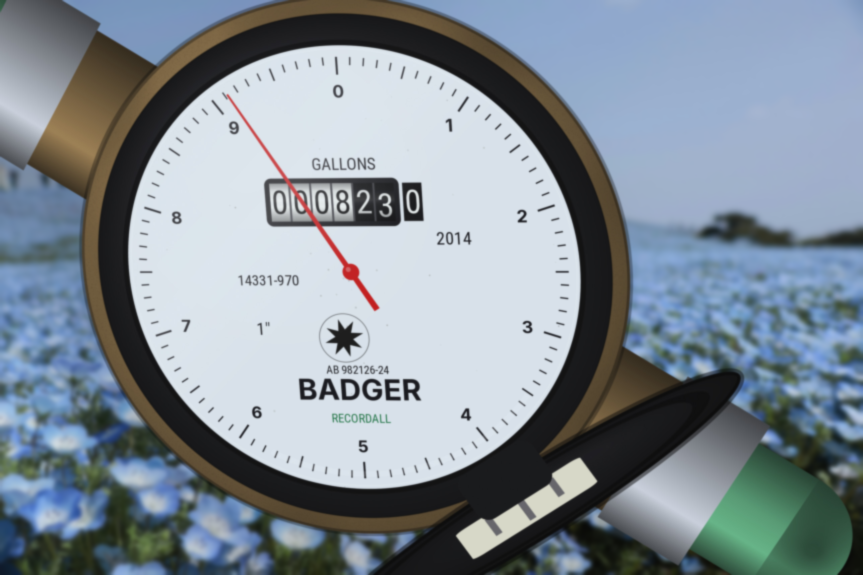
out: 8229.1 gal
